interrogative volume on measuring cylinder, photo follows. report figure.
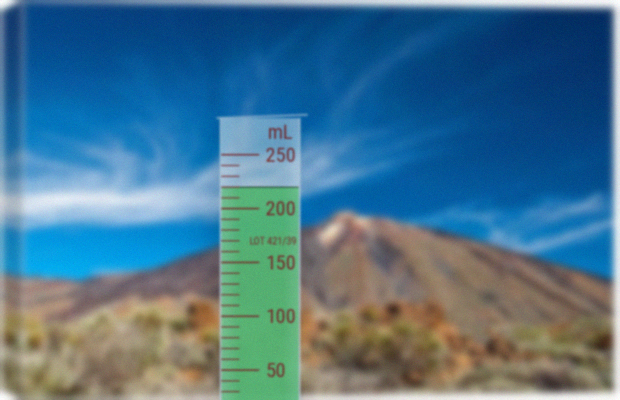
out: 220 mL
